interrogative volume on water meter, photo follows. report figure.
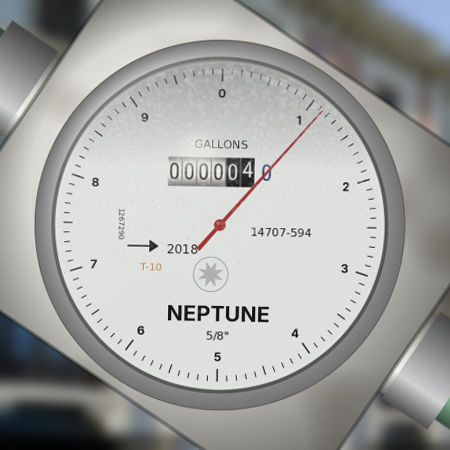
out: 41.1 gal
